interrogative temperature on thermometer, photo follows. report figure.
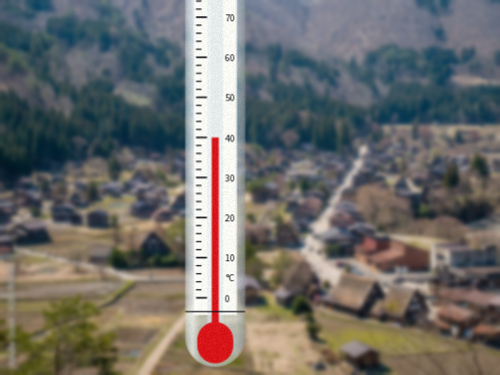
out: 40 °C
